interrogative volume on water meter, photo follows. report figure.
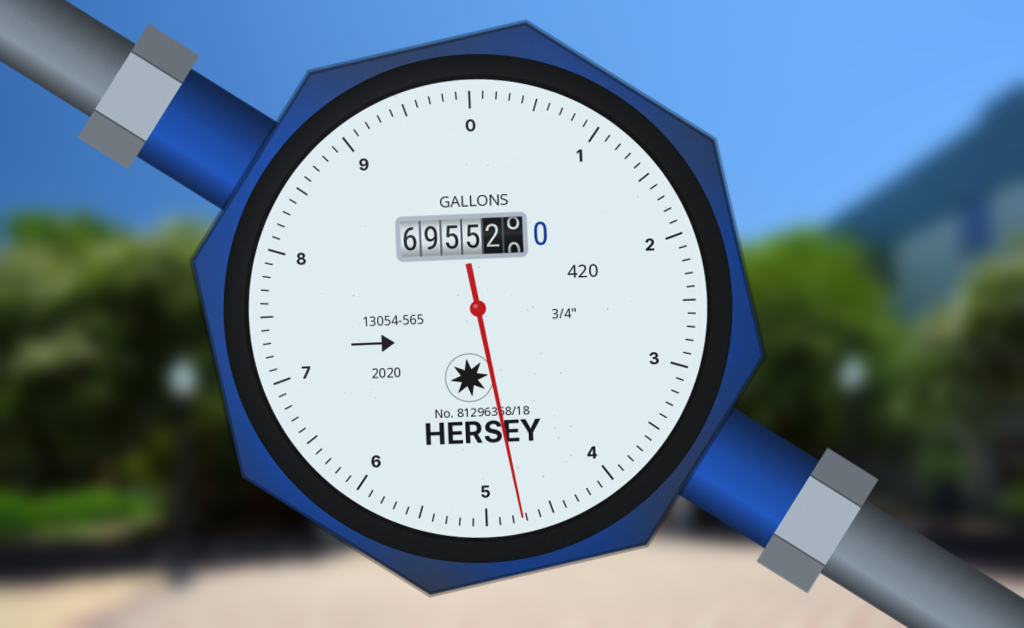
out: 6955284.7 gal
